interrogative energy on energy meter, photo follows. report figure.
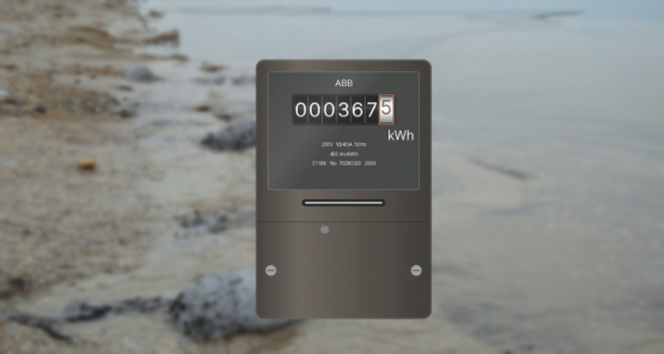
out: 367.5 kWh
